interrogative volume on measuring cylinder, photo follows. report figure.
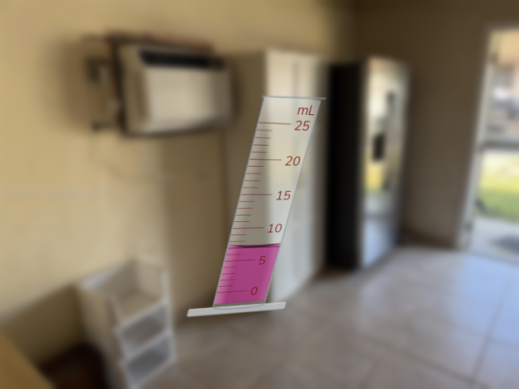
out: 7 mL
